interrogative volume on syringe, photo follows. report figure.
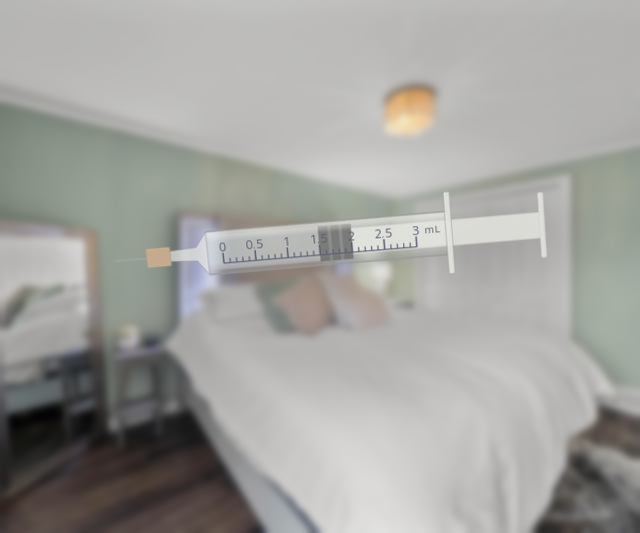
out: 1.5 mL
